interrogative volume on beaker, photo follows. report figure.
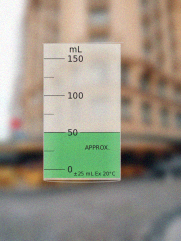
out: 50 mL
